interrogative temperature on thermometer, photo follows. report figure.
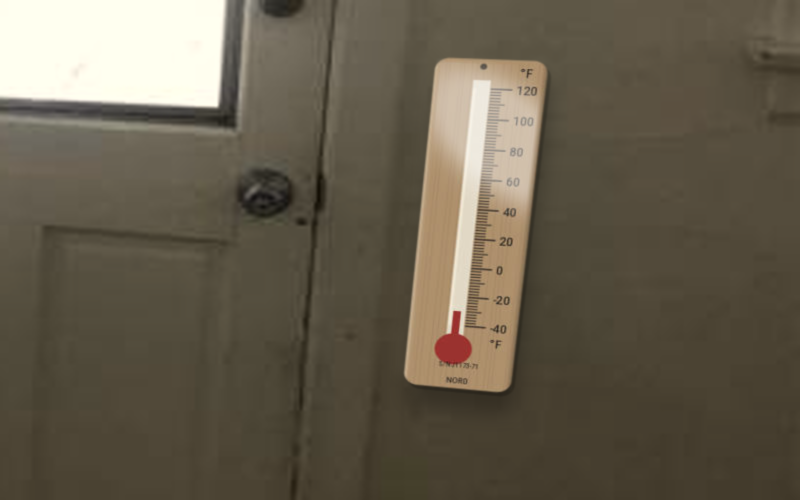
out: -30 °F
